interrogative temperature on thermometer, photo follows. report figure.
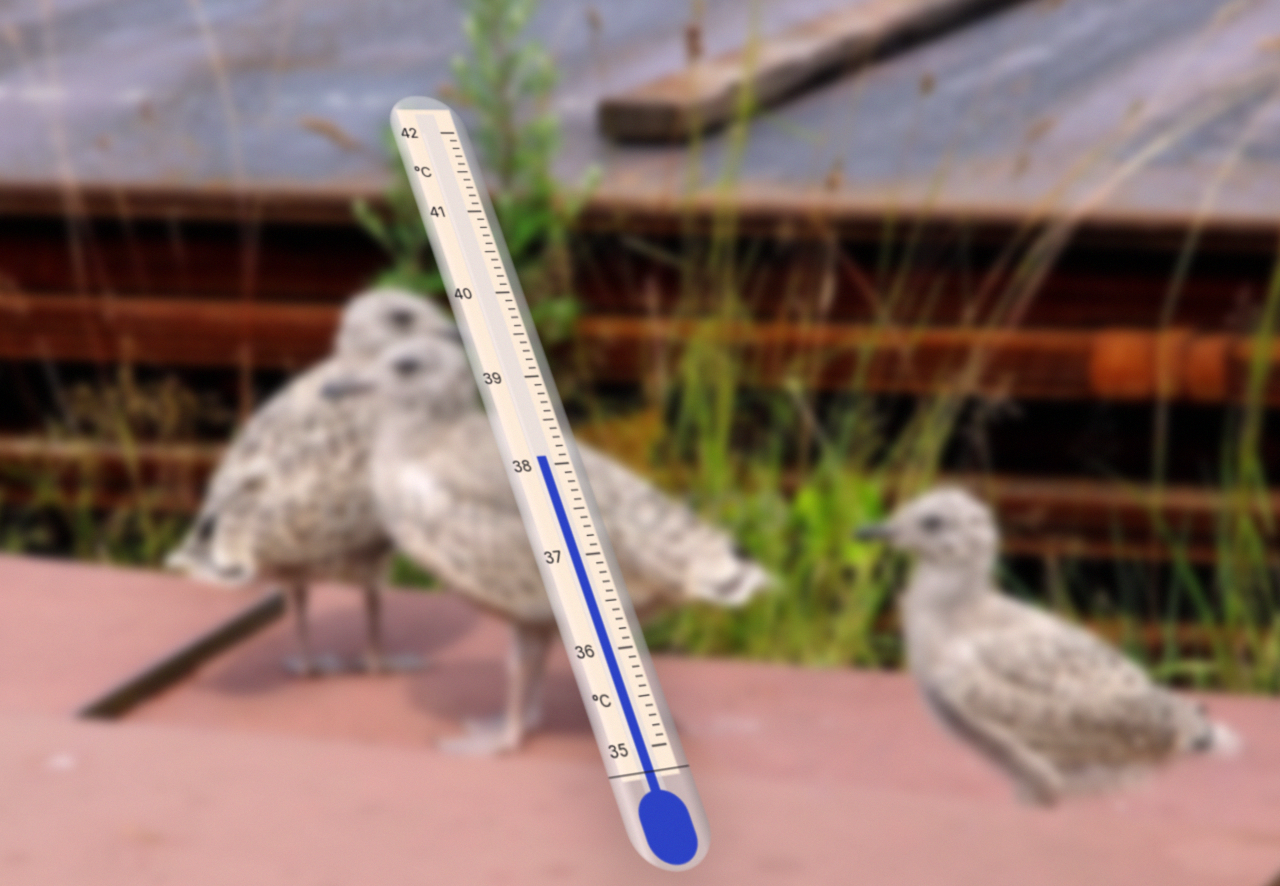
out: 38.1 °C
